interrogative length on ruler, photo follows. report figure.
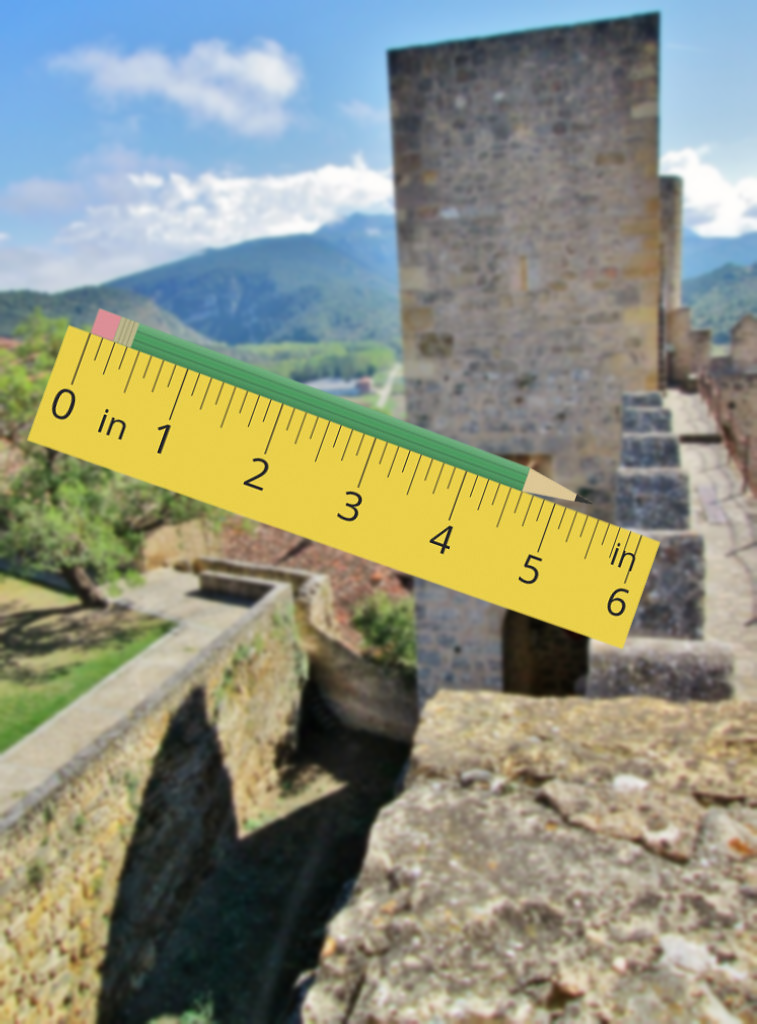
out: 5.375 in
